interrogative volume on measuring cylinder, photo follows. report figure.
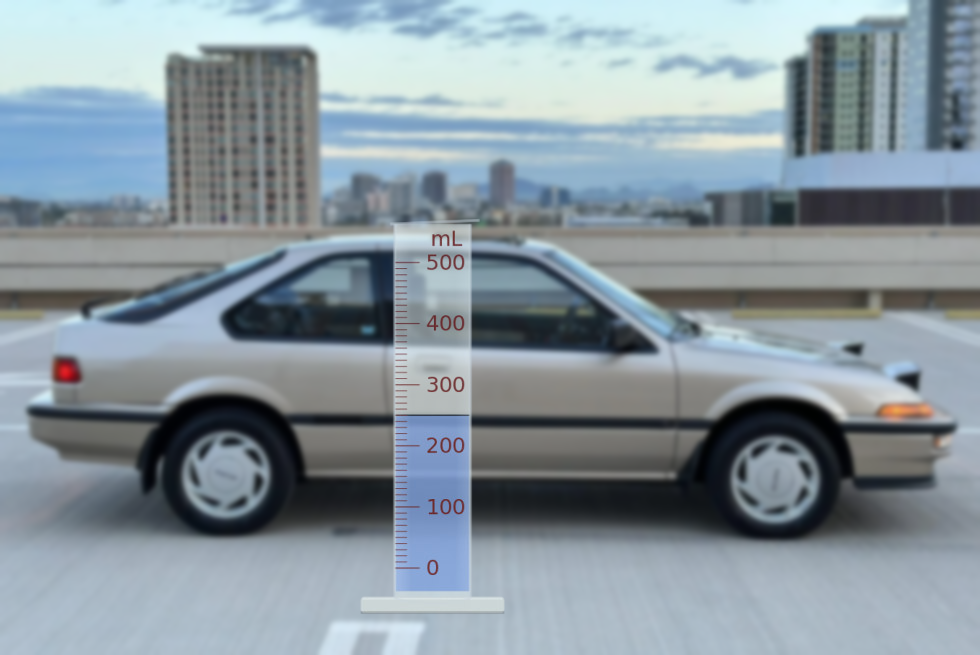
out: 250 mL
